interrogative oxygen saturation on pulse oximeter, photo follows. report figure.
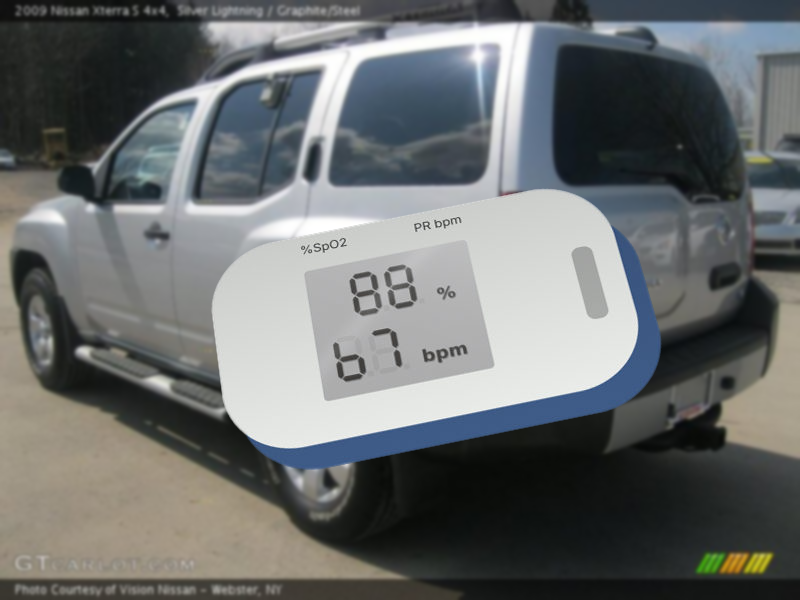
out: 88 %
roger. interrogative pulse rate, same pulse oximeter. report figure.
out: 67 bpm
